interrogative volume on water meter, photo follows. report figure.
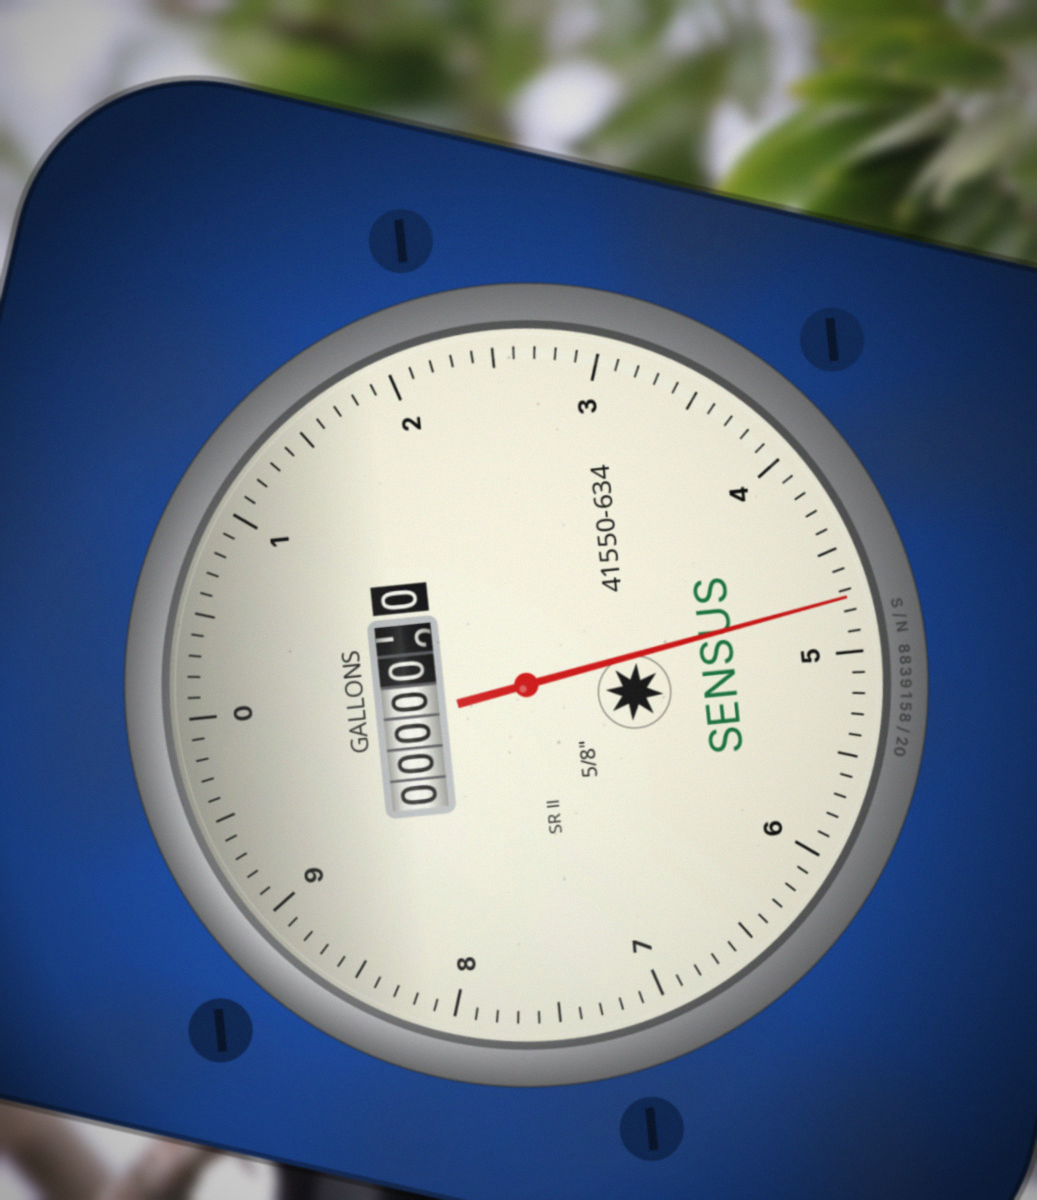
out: 14.7 gal
